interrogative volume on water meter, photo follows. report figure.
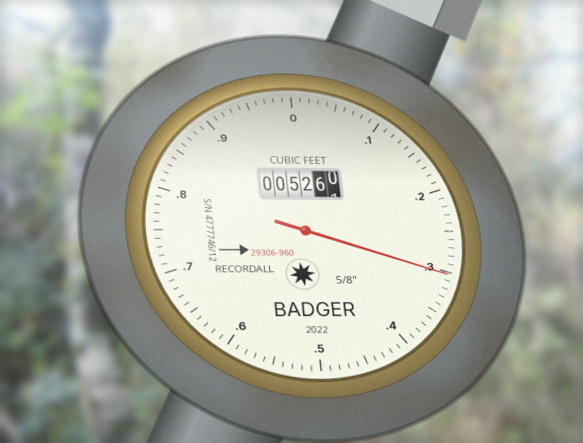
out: 5260.30 ft³
